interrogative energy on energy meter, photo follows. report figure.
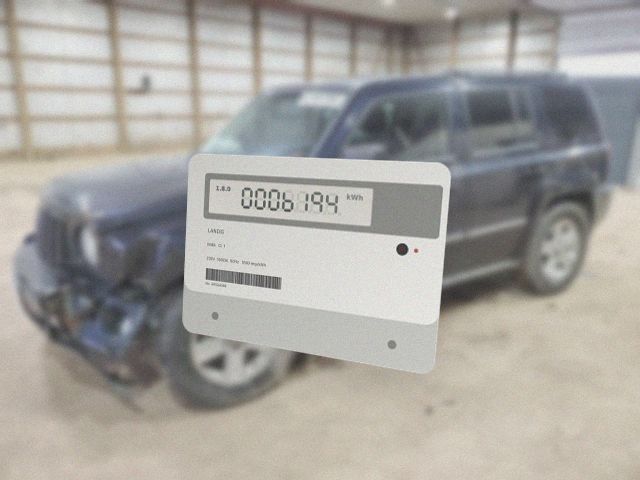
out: 6194 kWh
